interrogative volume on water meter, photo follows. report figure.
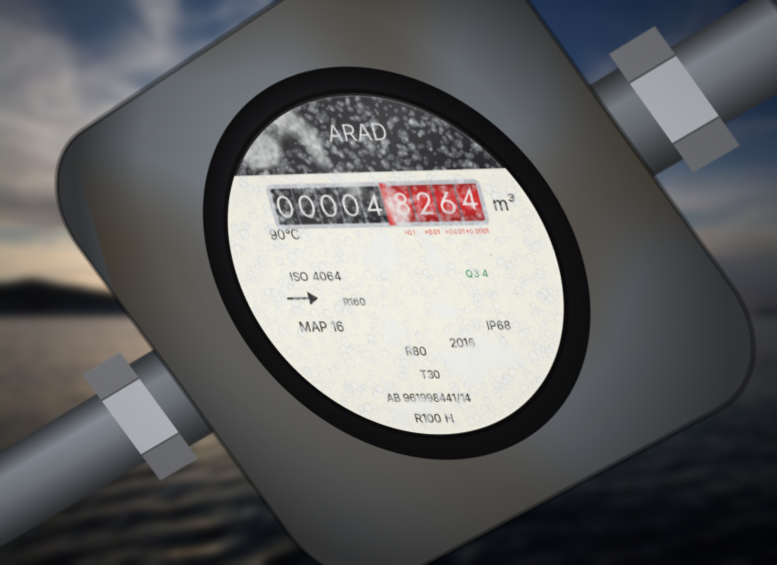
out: 4.8264 m³
